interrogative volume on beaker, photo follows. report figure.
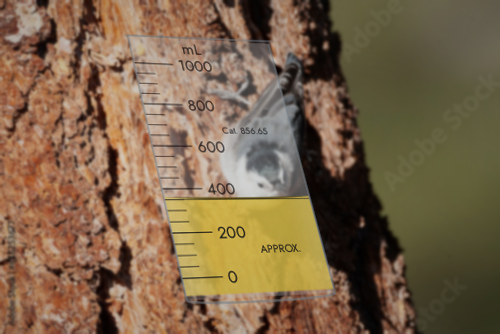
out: 350 mL
